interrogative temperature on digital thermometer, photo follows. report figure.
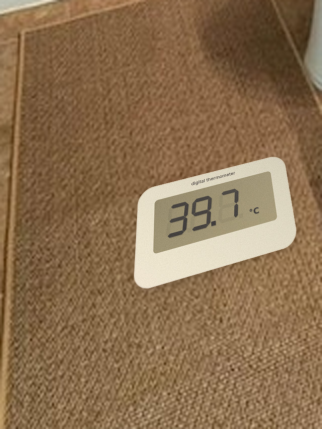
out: 39.7 °C
